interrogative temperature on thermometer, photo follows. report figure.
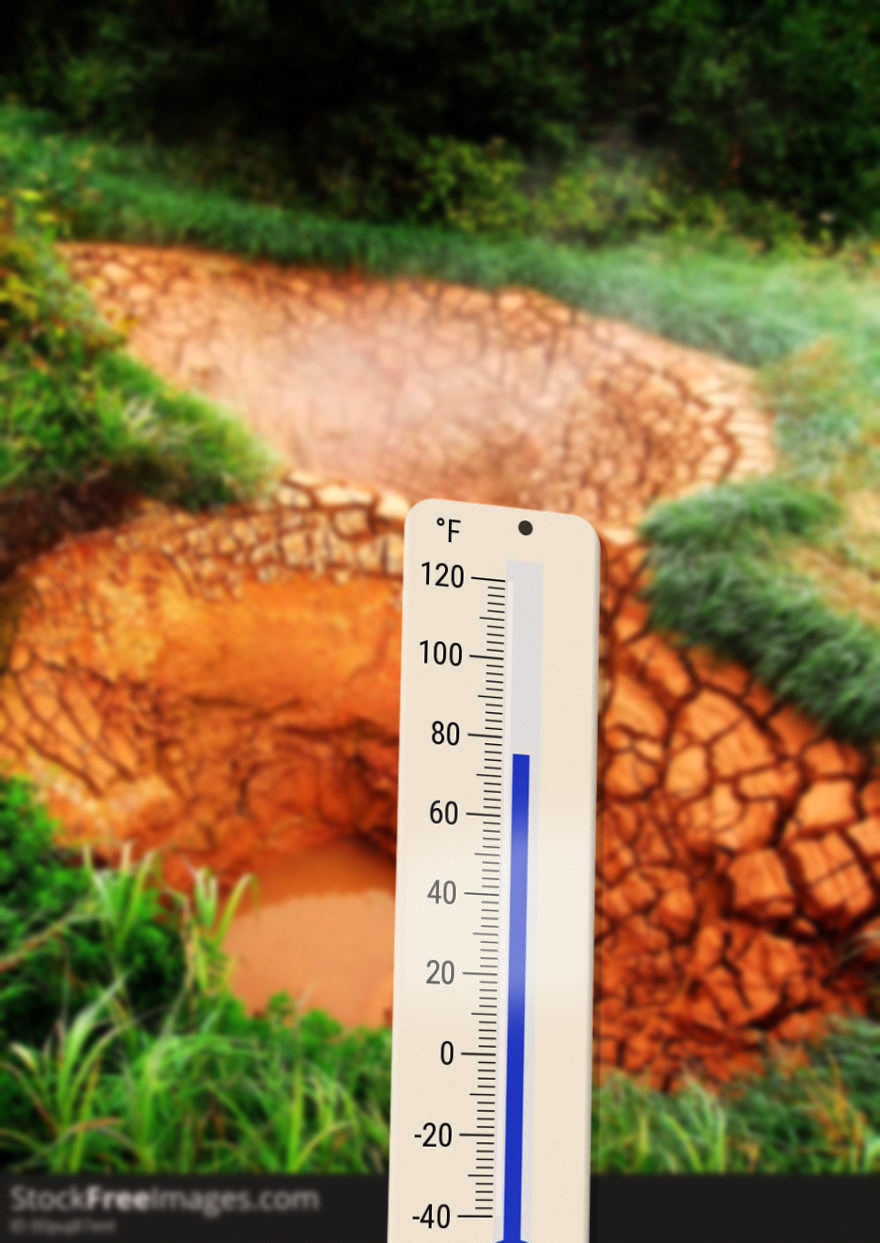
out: 76 °F
